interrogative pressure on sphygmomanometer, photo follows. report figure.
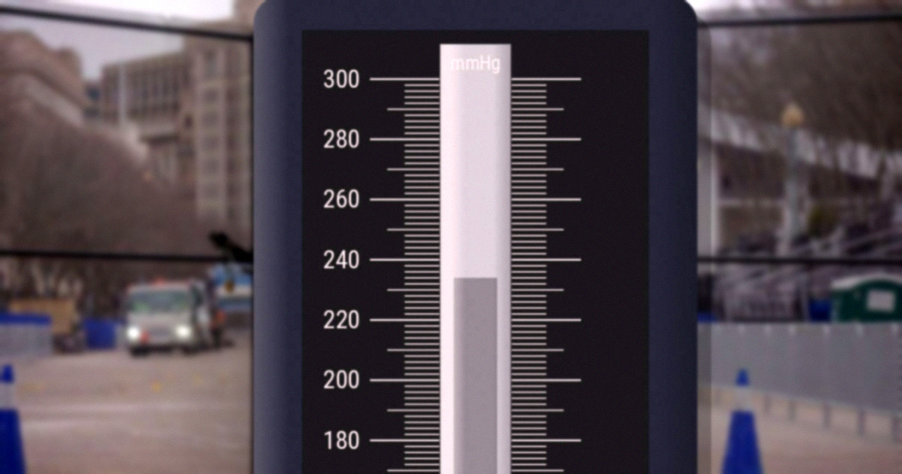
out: 234 mmHg
